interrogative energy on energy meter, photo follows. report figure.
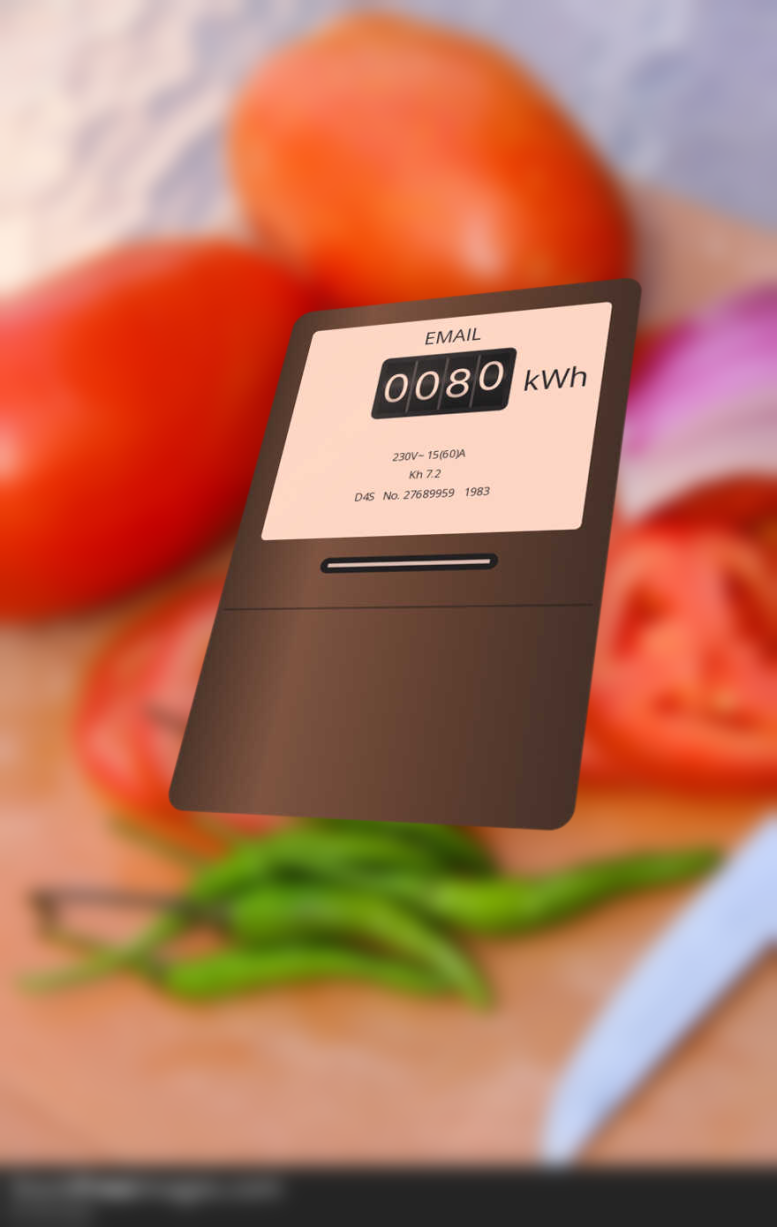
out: 80 kWh
